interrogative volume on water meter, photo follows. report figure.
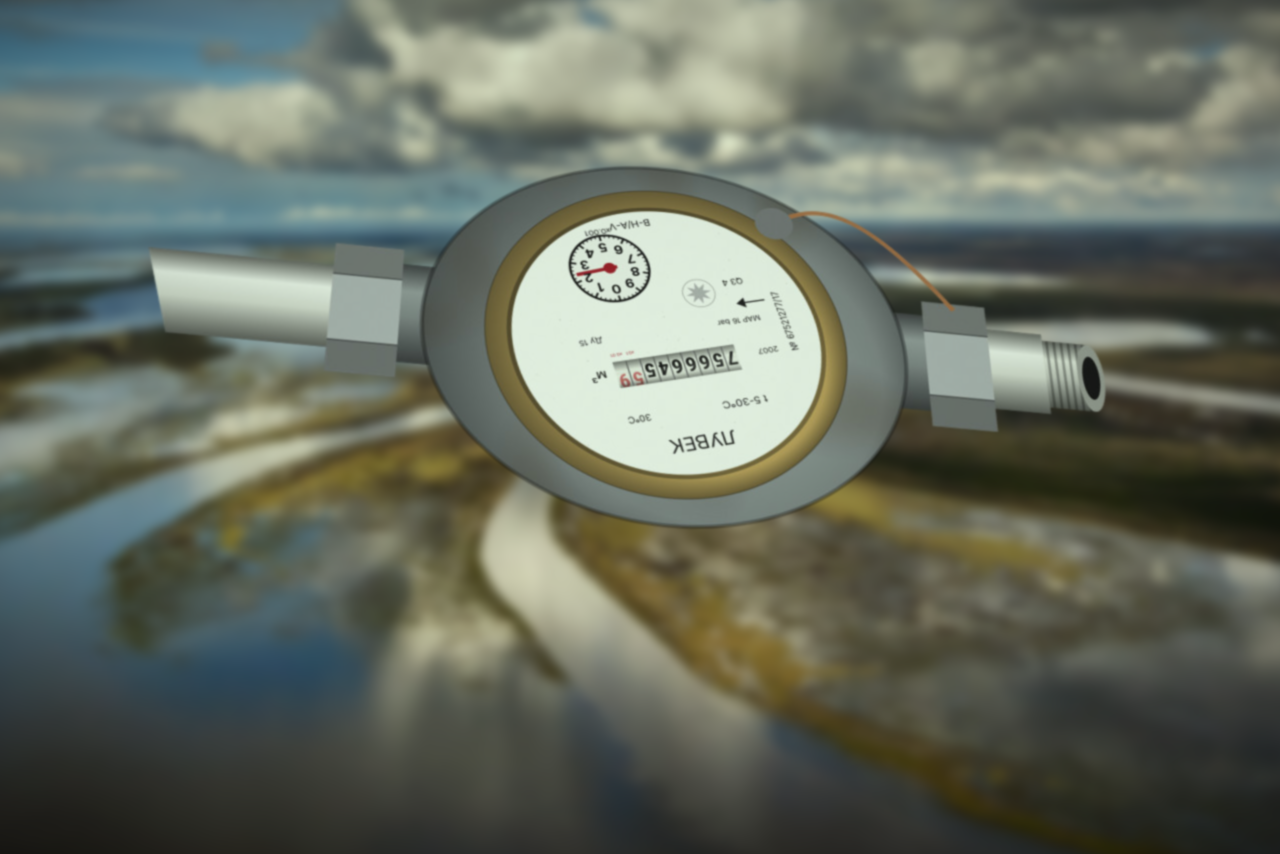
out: 7566645.592 m³
